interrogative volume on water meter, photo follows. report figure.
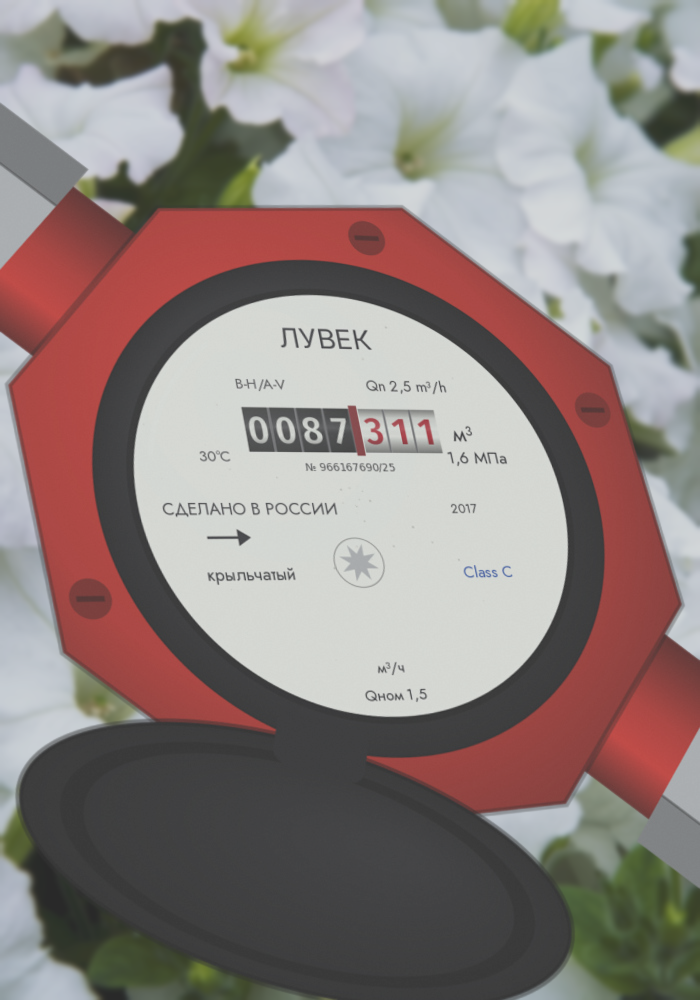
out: 87.311 m³
